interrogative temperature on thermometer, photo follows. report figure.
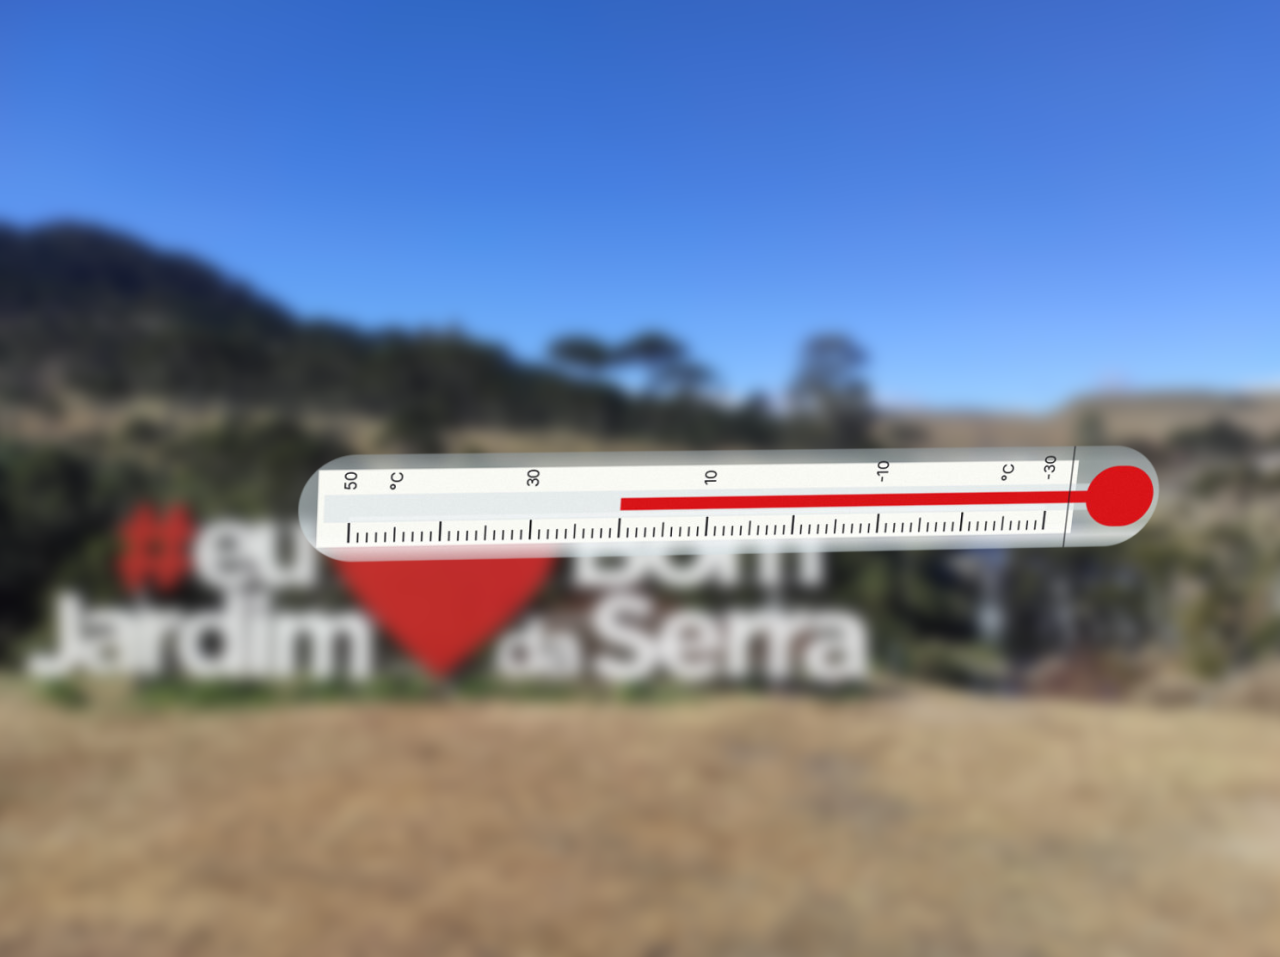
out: 20 °C
